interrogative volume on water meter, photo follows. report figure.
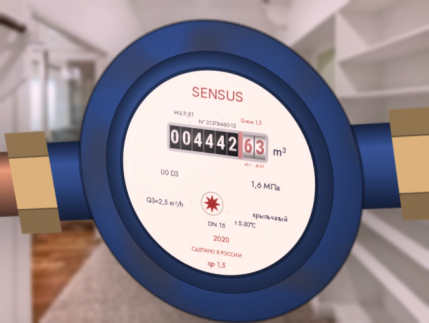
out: 4442.63 m³
